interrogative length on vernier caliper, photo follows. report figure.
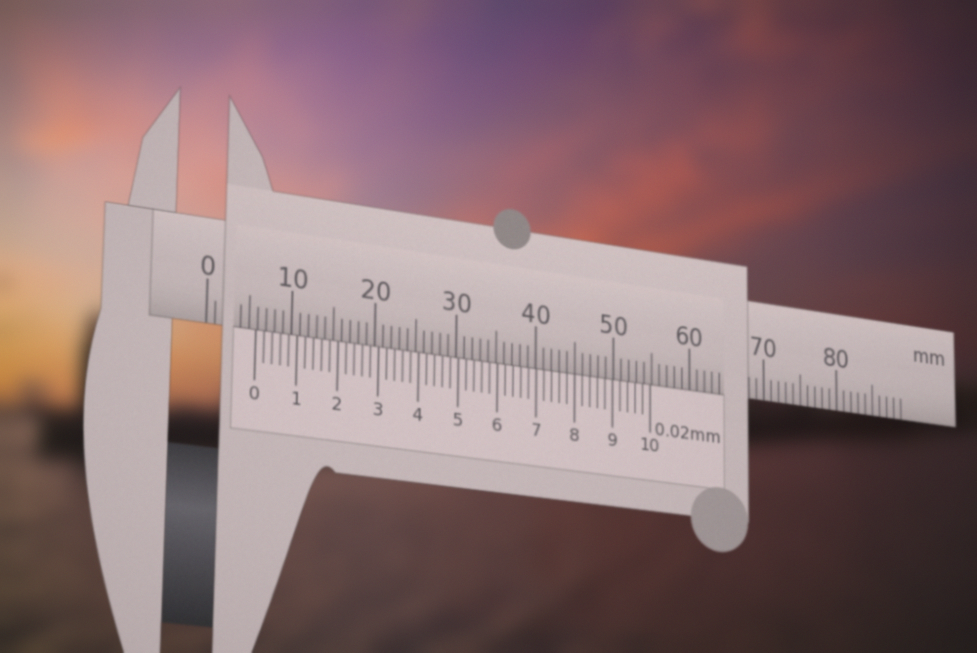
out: 5.8 mm
